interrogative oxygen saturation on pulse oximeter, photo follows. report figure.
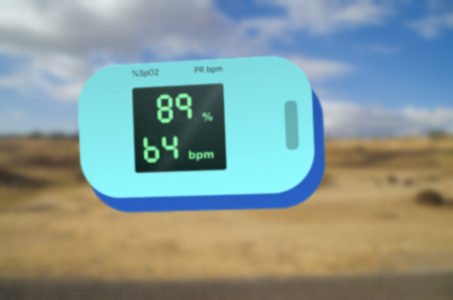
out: 89 %
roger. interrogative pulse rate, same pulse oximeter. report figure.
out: 64 bpm
